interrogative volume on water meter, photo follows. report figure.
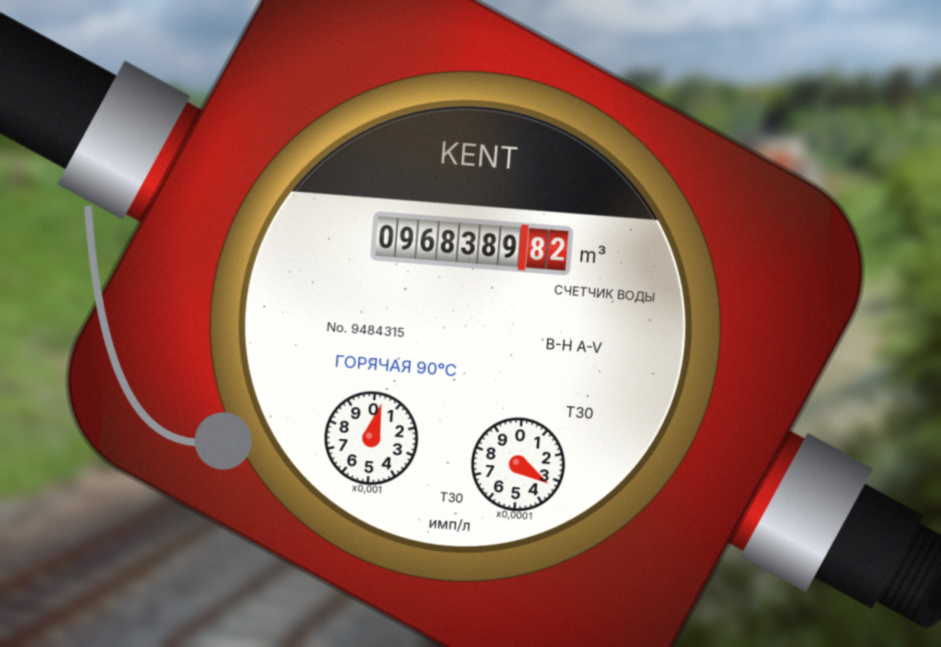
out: 968389.8203 m³
